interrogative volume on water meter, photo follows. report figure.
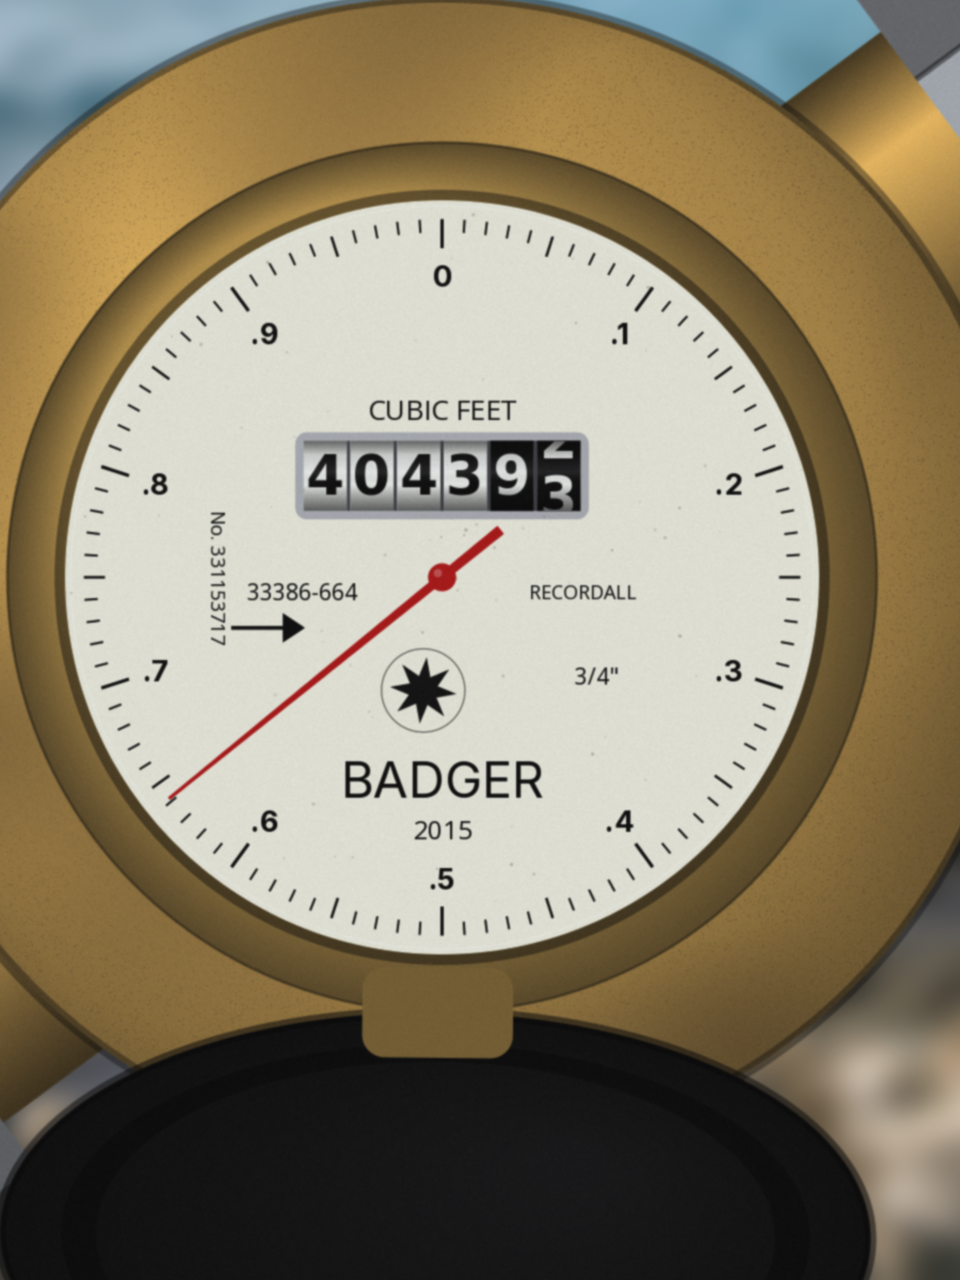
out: 404392.64 ft³
